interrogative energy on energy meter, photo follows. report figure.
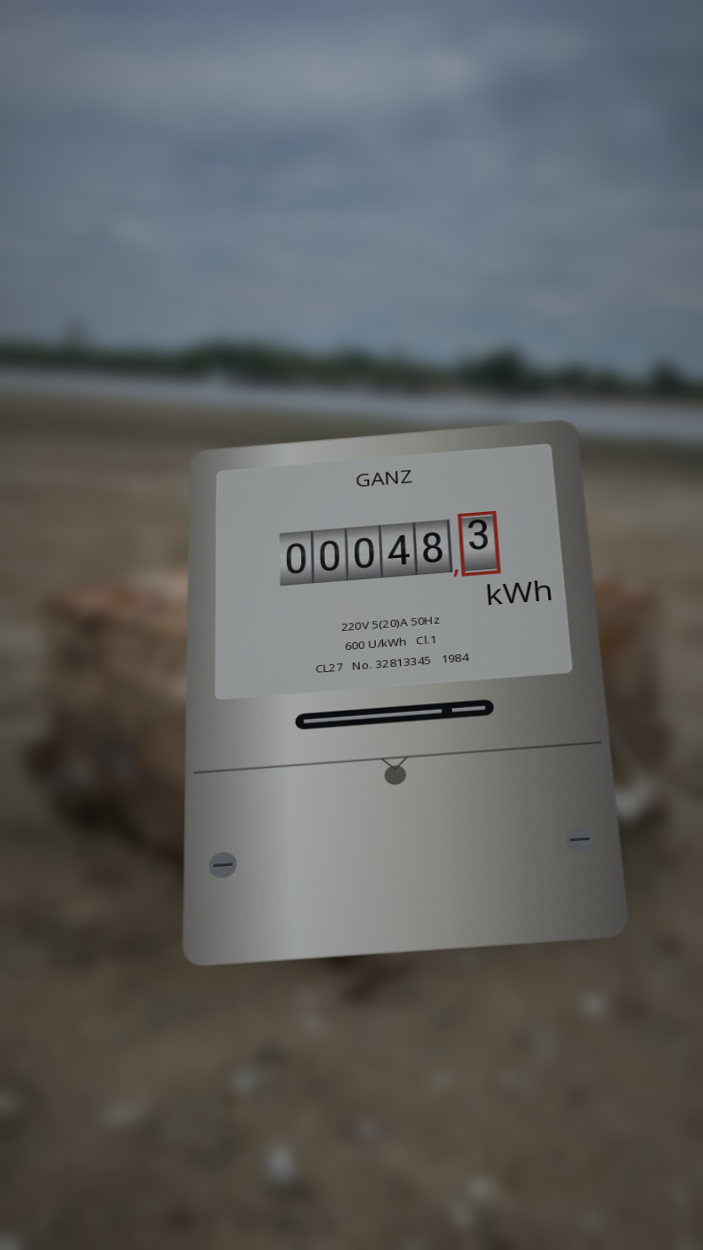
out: 48.3 kWh
